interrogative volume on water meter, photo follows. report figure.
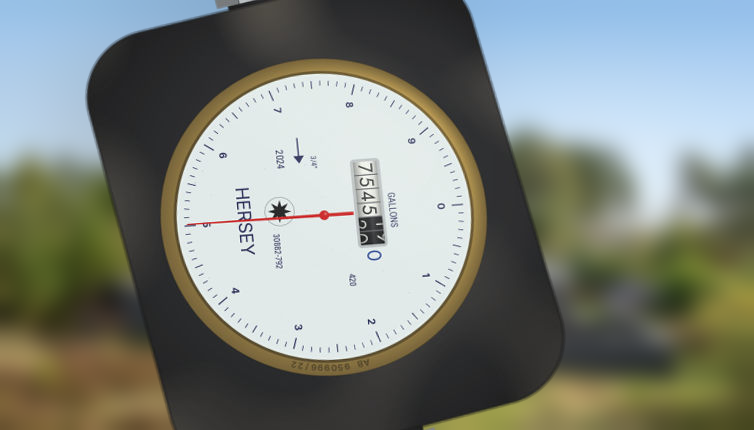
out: 7545195.0 gal
